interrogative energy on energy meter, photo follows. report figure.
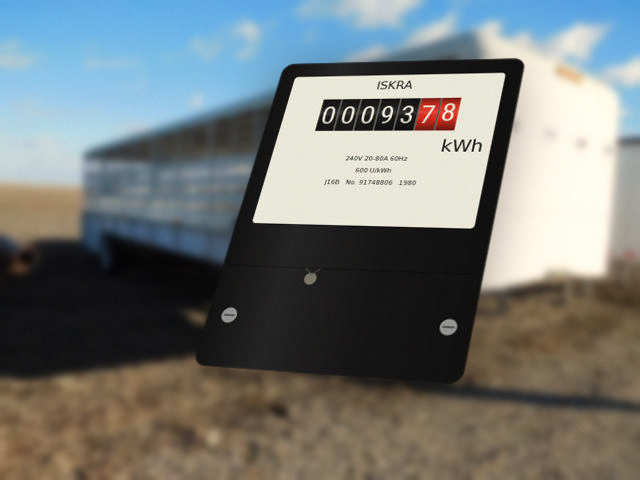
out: 93.78 kWh
